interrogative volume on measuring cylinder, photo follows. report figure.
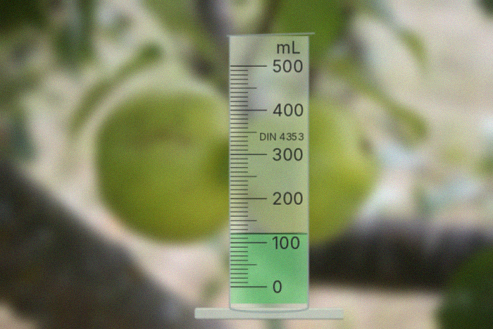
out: 120 mL
